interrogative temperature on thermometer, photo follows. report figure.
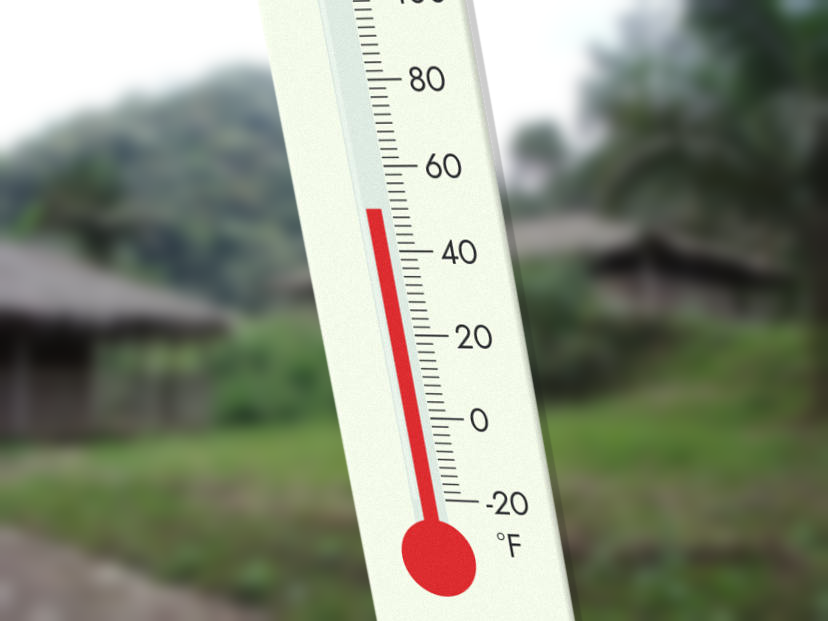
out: 50 °F
